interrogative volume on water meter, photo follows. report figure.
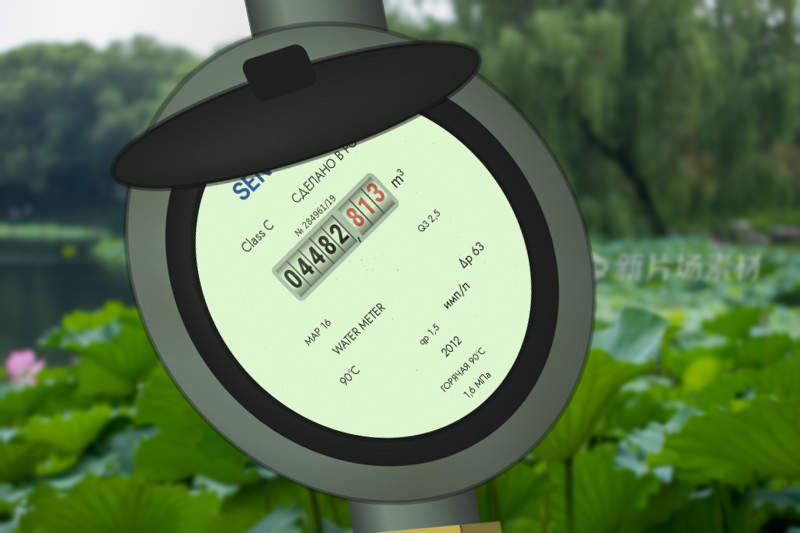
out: 4482.813 m³
